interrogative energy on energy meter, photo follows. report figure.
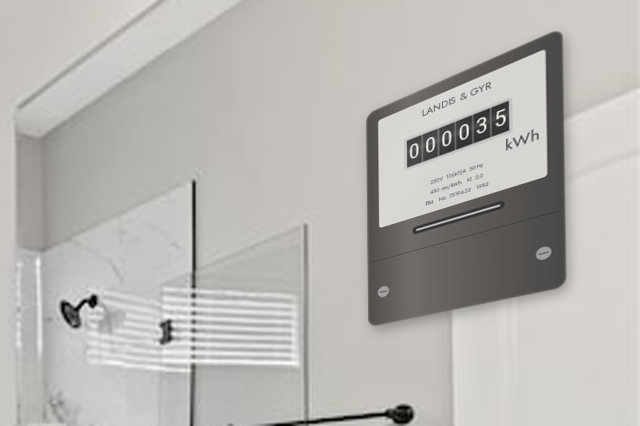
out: 35 kWh
